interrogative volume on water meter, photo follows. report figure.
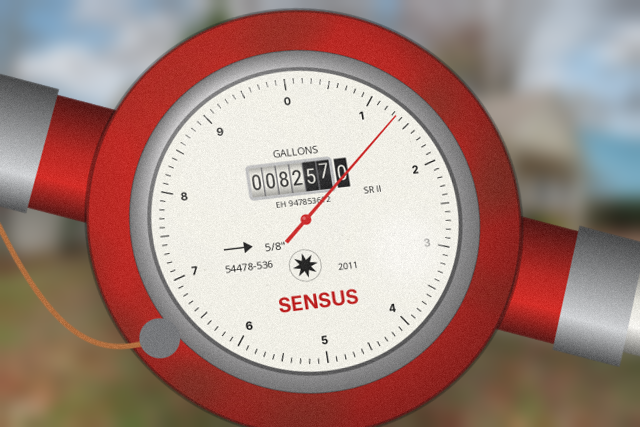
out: 82571.3 gal
